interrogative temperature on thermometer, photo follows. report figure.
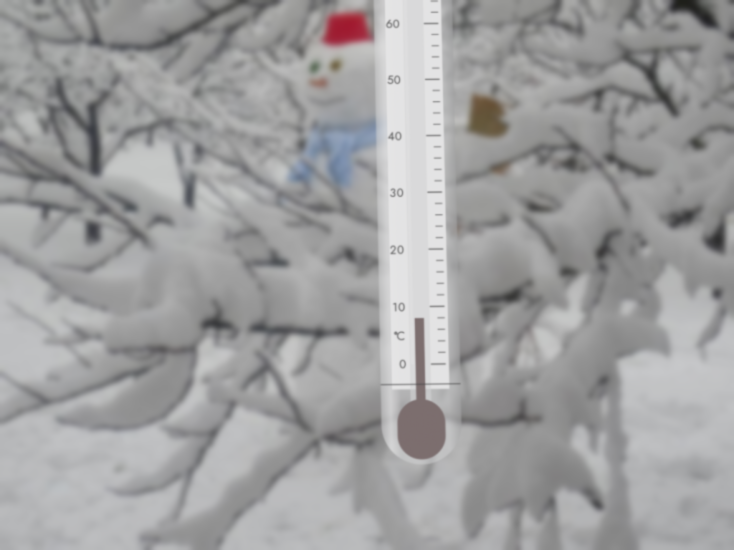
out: 8 °C
